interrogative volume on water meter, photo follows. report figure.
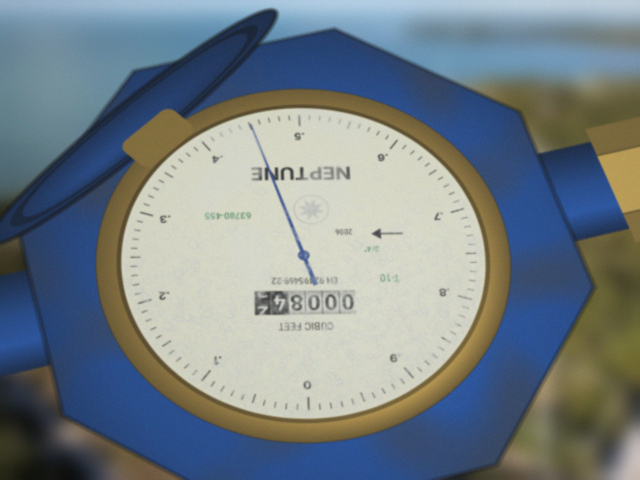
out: 842.45 ft³
